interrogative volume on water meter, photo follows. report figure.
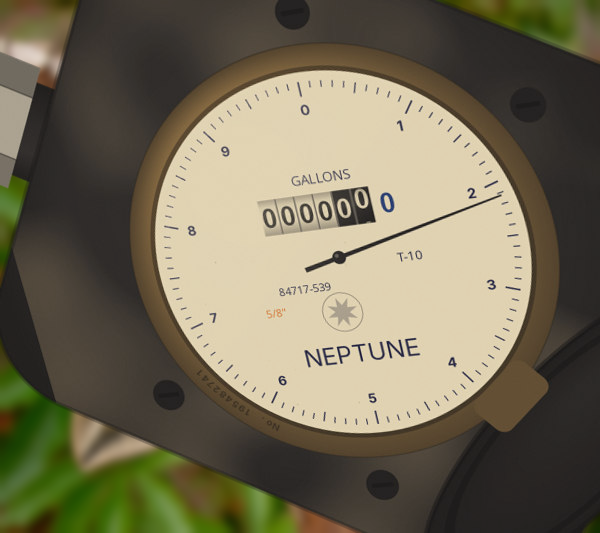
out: 2.1 gal
